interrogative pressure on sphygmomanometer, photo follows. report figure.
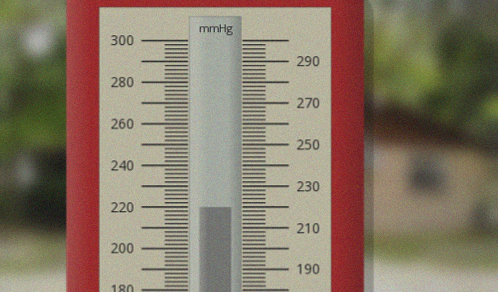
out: 220 mmHg
